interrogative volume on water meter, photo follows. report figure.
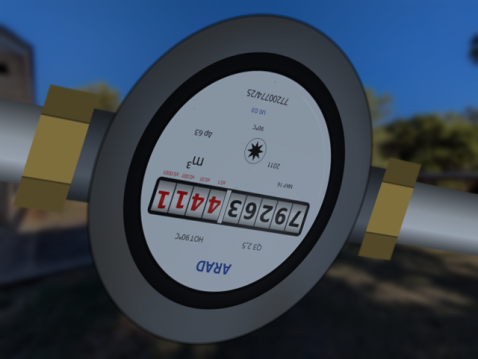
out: 79263.4411 m³
